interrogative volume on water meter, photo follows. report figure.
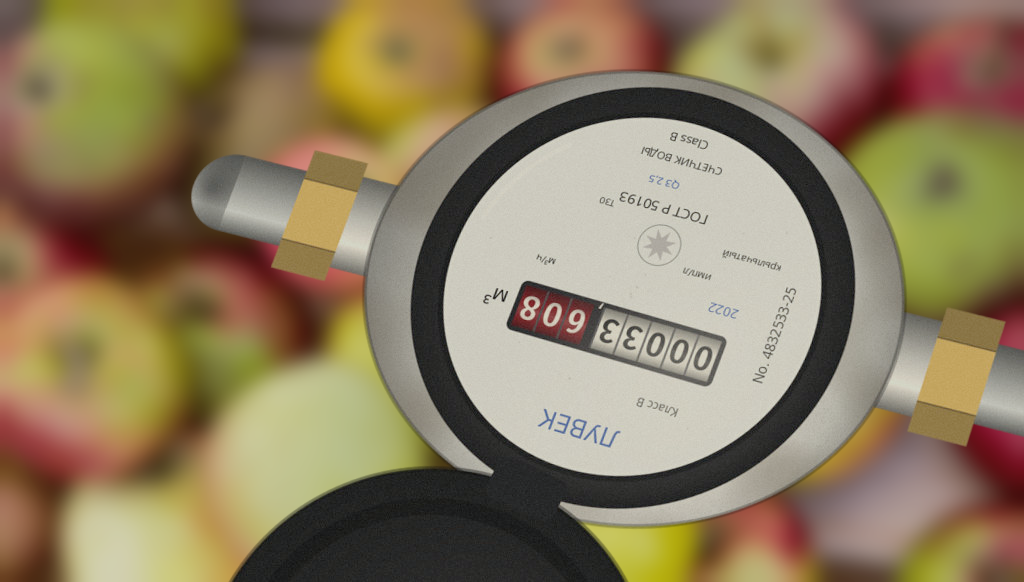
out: 33.608 m³
